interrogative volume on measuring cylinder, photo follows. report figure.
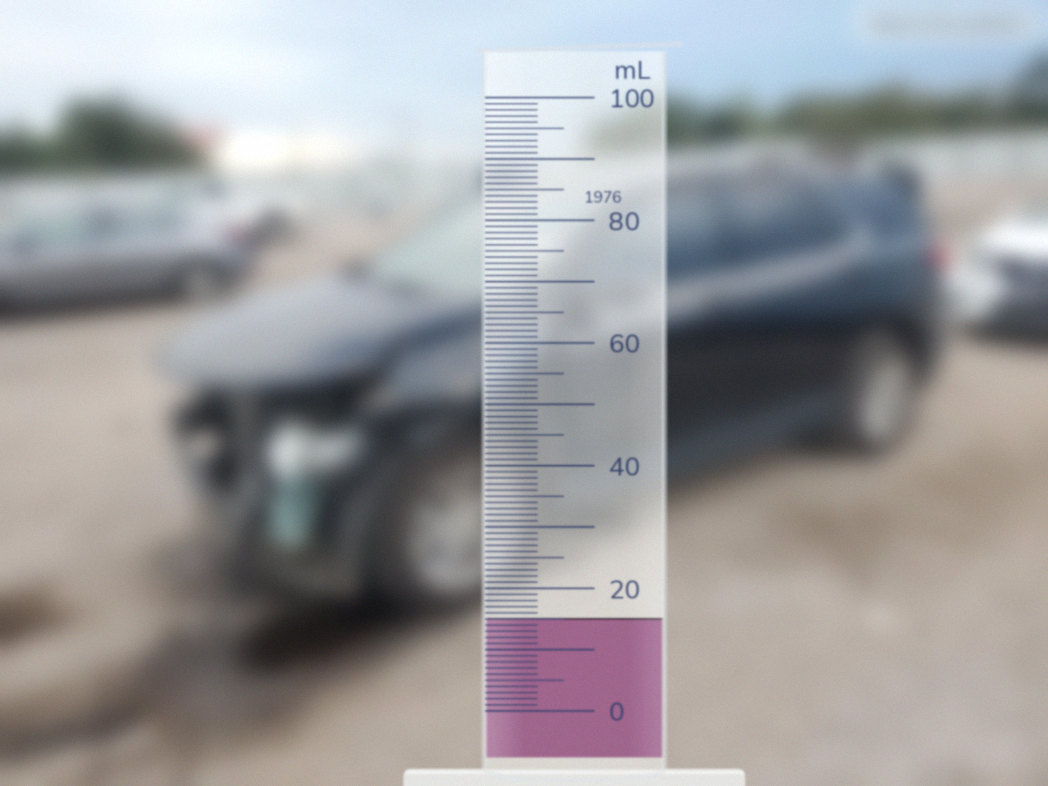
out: 15 mL
